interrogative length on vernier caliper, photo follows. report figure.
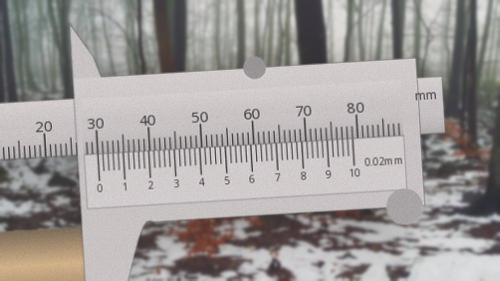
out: 30.0 mm
